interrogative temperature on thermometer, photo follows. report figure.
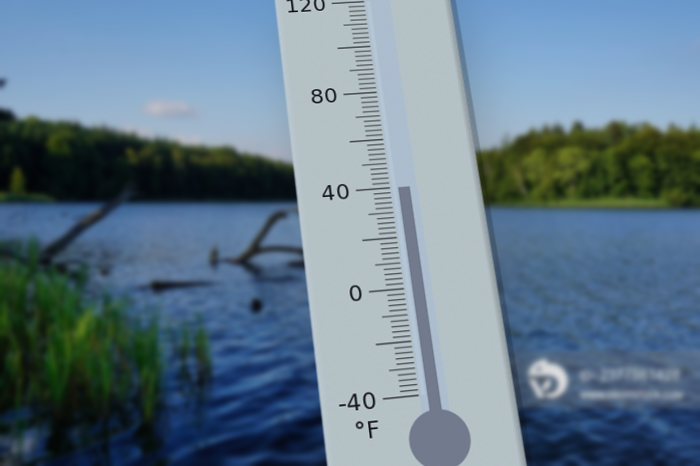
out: 40 °F
